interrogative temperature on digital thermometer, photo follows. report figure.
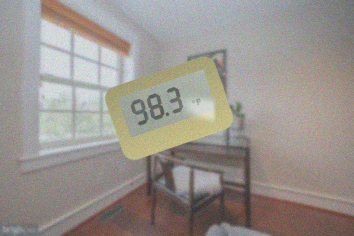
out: 98.3 °F
